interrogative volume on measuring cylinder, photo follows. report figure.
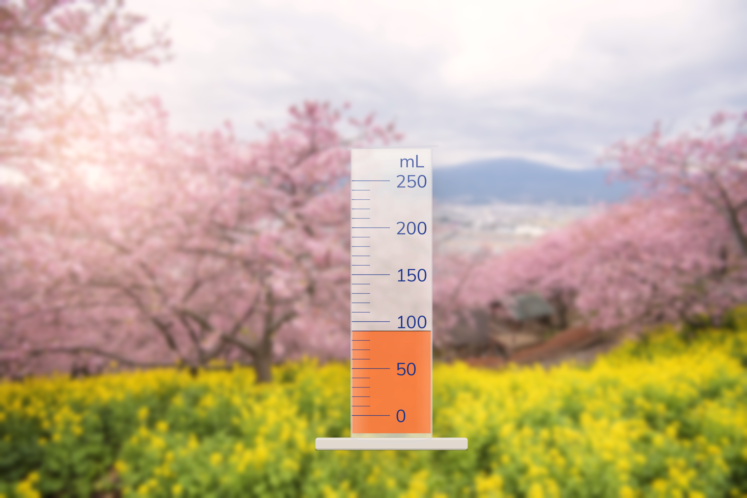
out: 90 mL
